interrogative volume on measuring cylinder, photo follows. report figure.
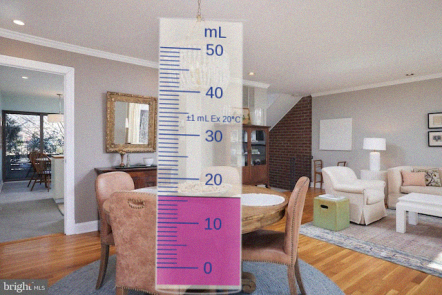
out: 16 mL
